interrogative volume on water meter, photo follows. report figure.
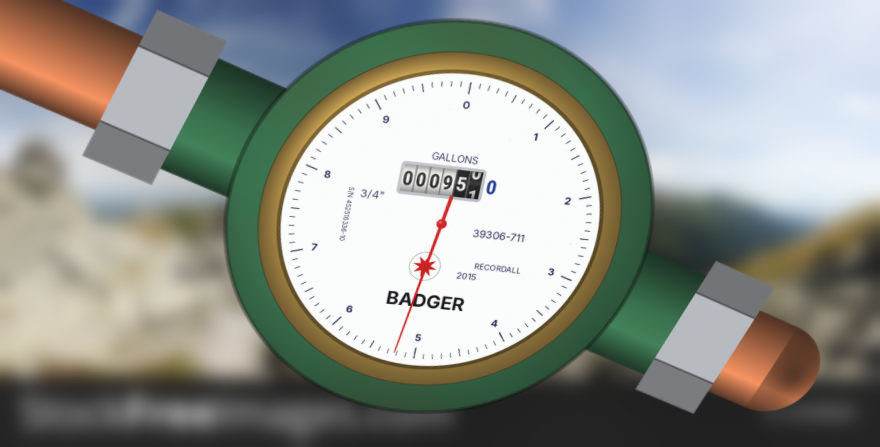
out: 9505.2 gal
